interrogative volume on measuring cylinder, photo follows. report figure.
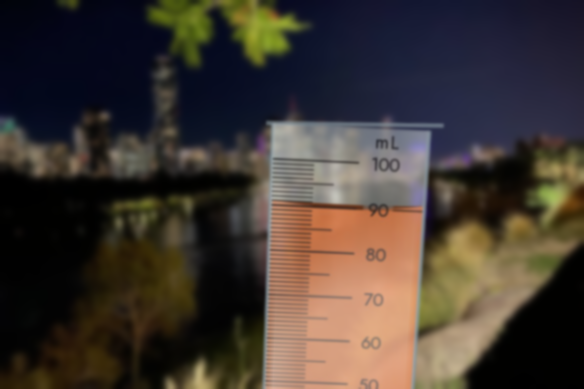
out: 90 mL
